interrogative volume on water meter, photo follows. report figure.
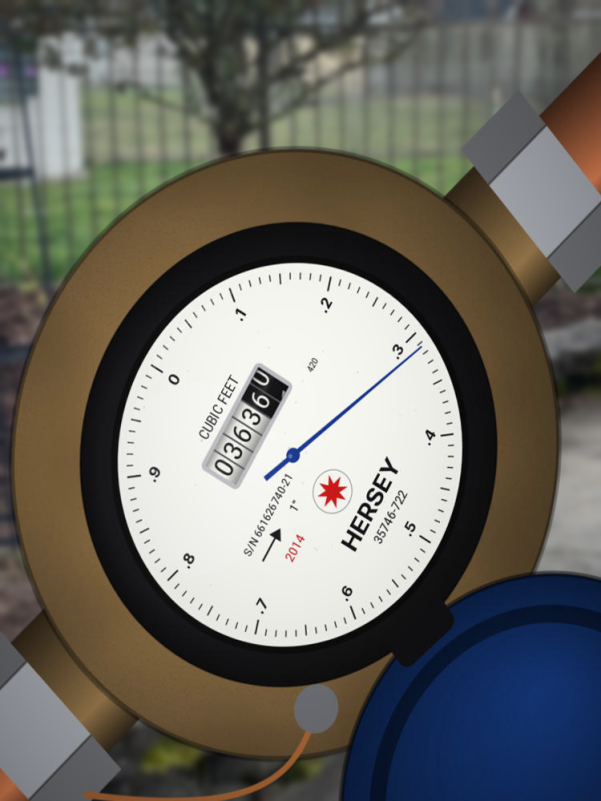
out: 36360.31 ft³
